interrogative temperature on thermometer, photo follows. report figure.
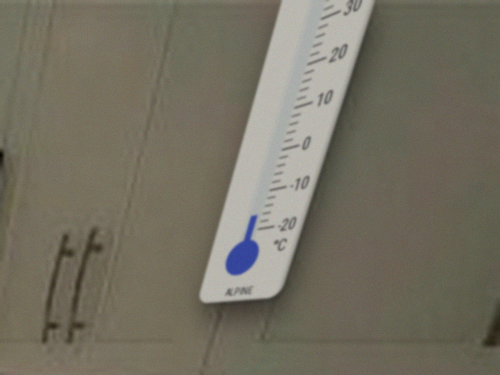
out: -16 °C
